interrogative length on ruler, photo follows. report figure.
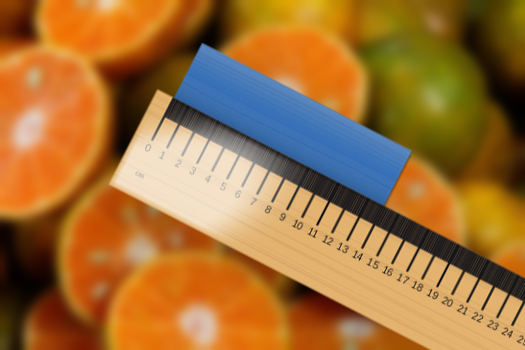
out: 14 cm
